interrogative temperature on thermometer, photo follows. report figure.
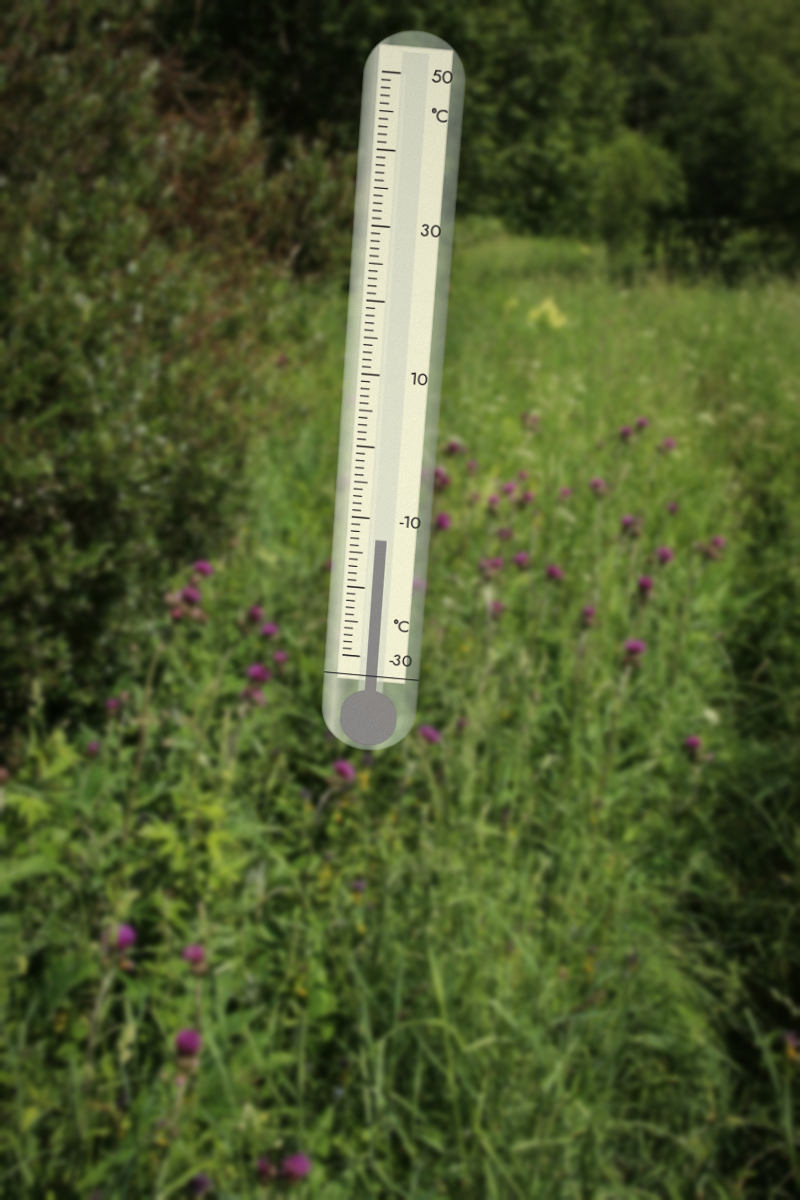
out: -13 °C
